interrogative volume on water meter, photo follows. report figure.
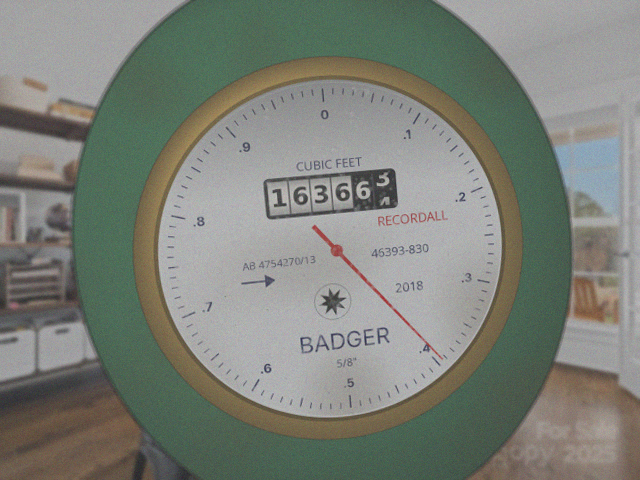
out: 163663.39 ft³
